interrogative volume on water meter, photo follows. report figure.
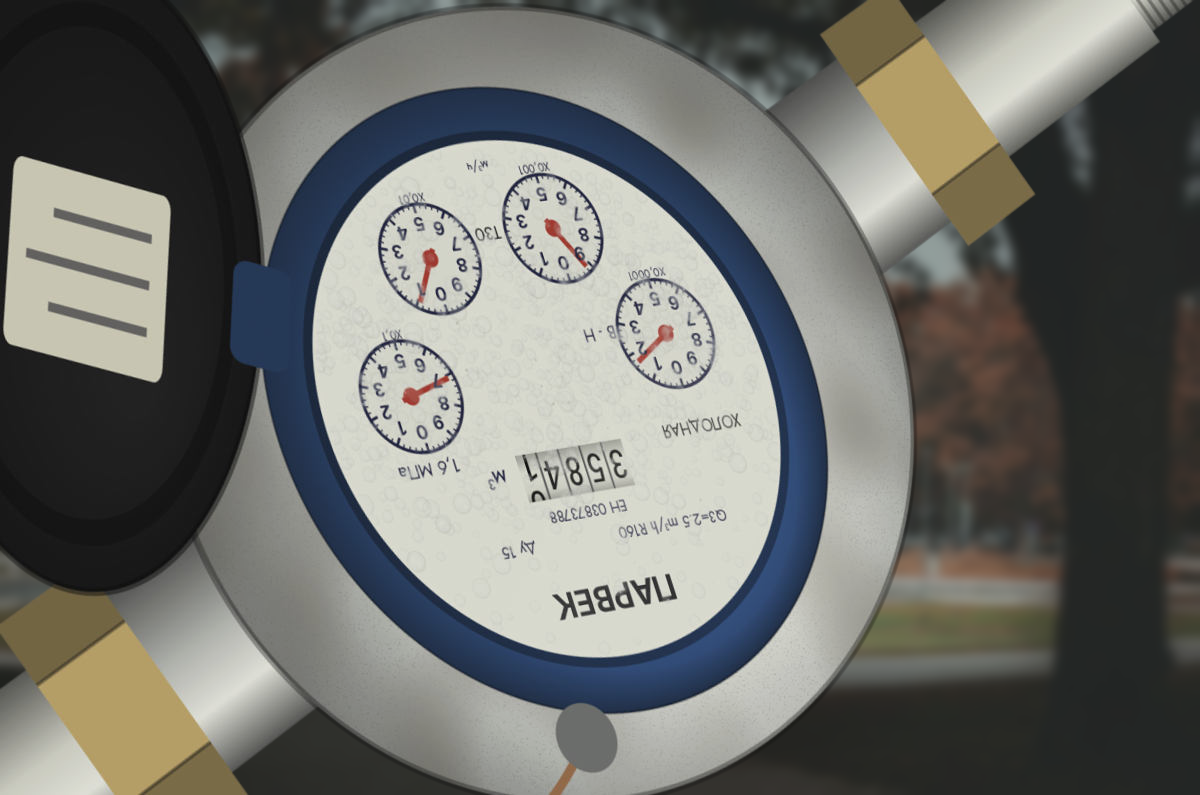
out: 35840.7091 m³
